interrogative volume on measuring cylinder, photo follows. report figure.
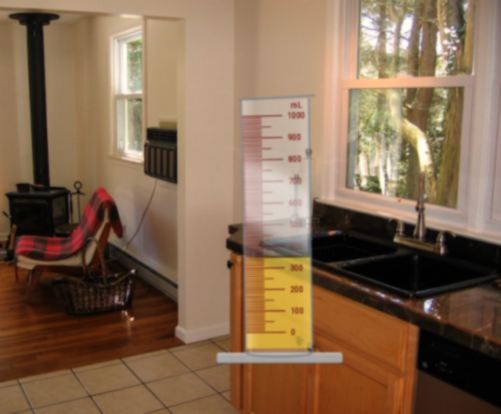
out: 350 mL
